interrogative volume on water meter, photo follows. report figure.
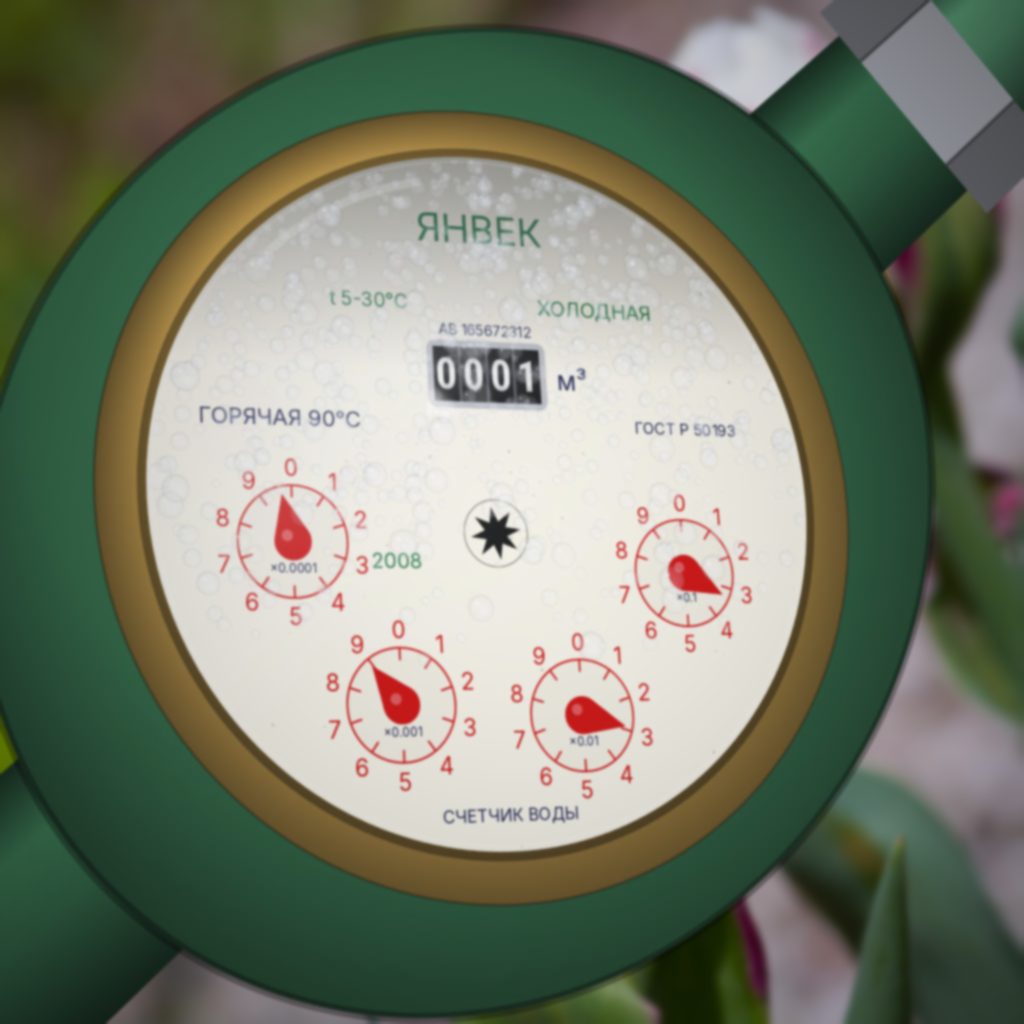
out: 1.3289 m³
